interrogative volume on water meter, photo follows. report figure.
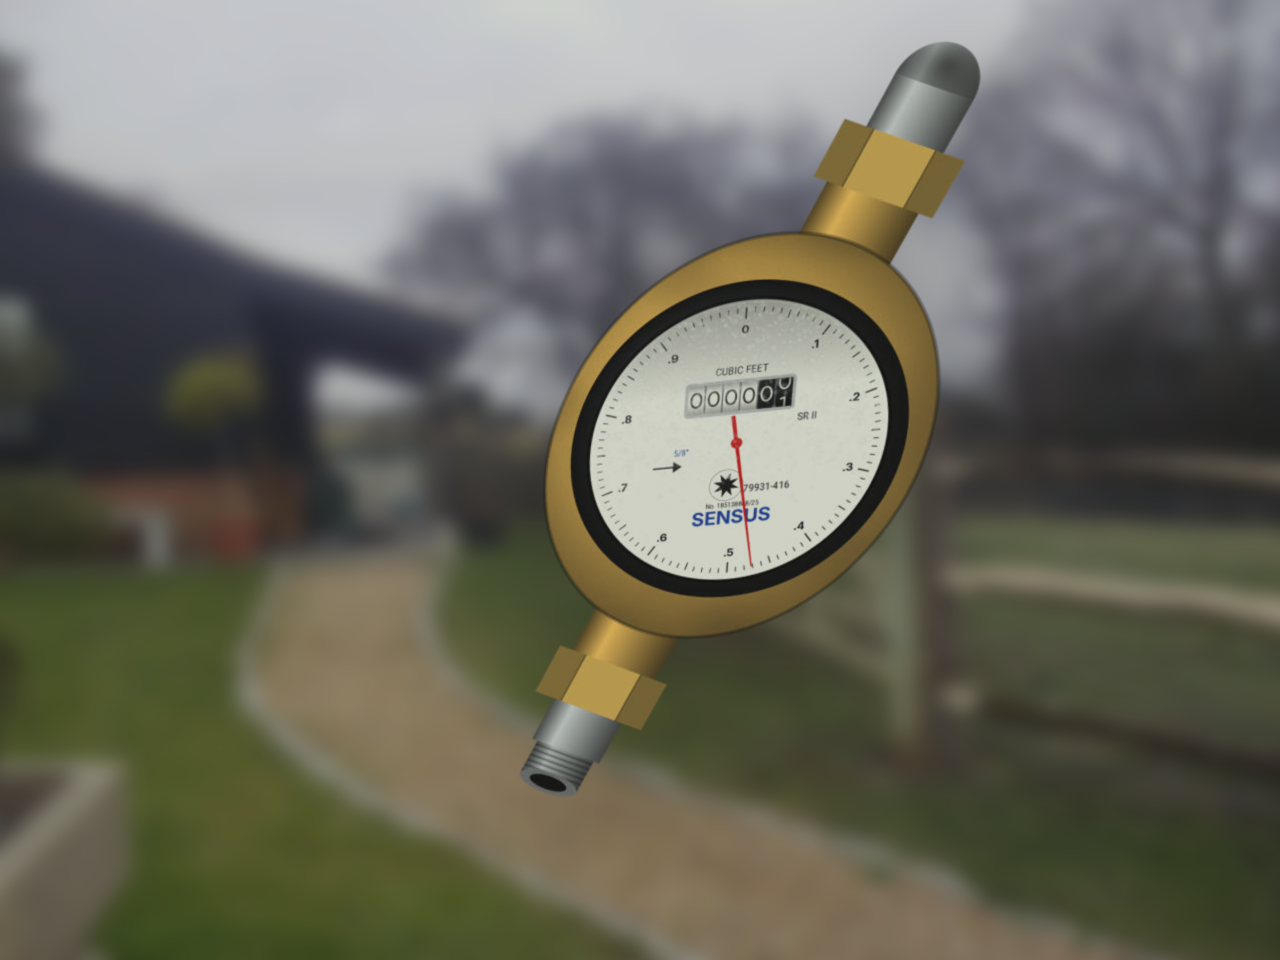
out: 0.47 ft³
